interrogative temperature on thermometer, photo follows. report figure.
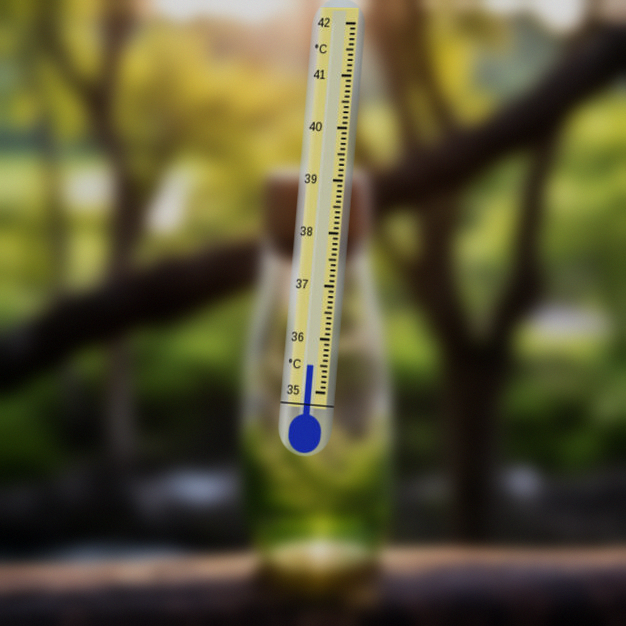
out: 35.5 °C
